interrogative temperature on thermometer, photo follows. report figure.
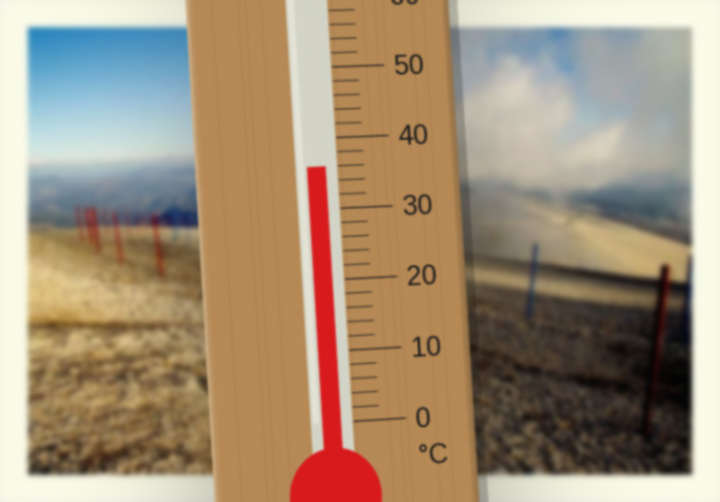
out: 36 °C
